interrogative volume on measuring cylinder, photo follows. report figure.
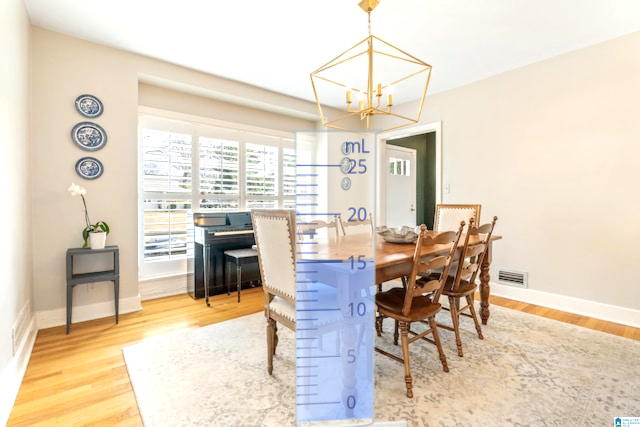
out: 15 mL
